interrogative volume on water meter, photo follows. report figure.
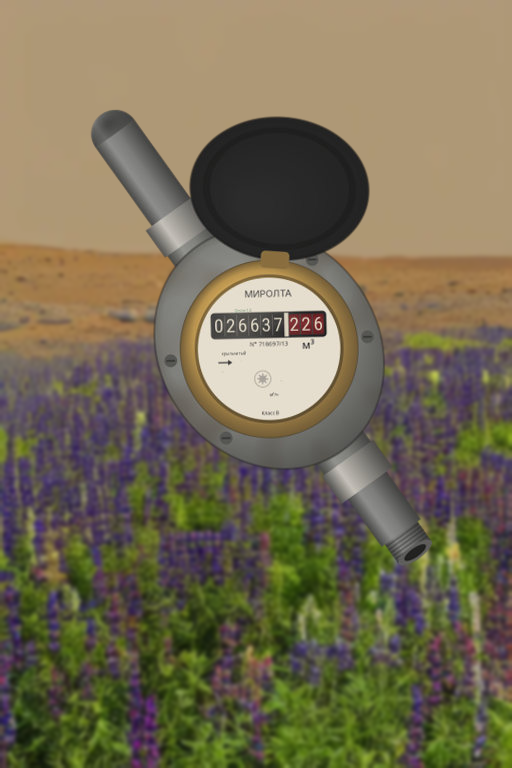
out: 26637.226 m³
